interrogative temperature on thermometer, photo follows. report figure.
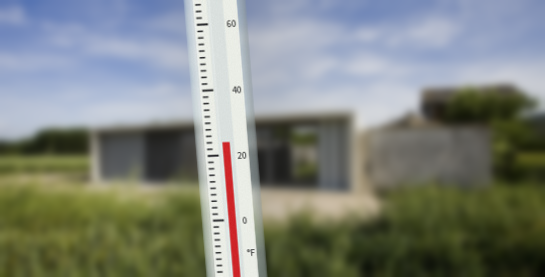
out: 24 °F
